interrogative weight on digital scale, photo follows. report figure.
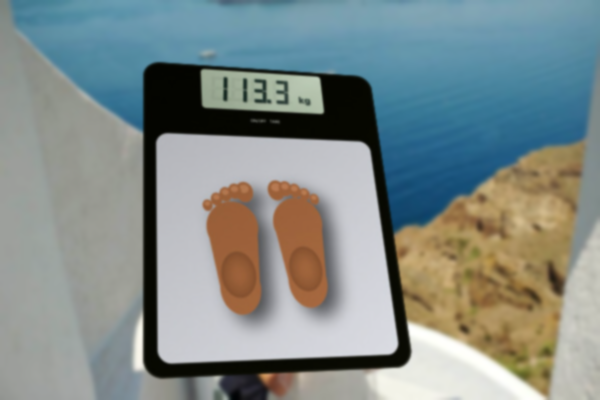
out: 113.3 kg
